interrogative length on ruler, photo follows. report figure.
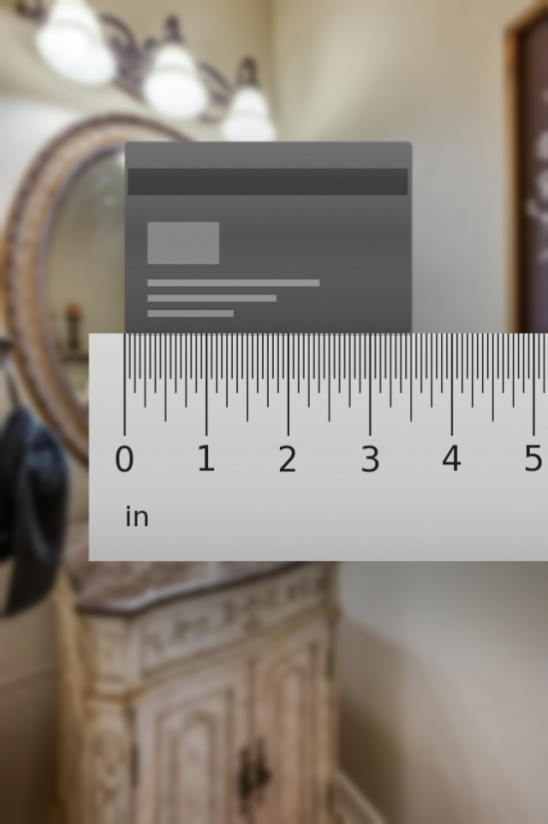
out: 3.5 in
